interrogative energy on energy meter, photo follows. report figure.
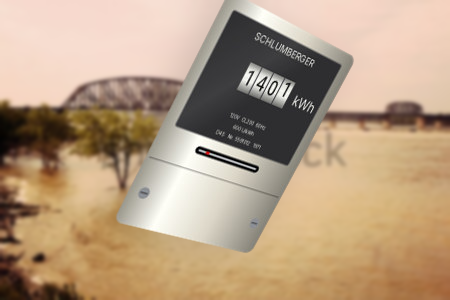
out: 1401 kWh
